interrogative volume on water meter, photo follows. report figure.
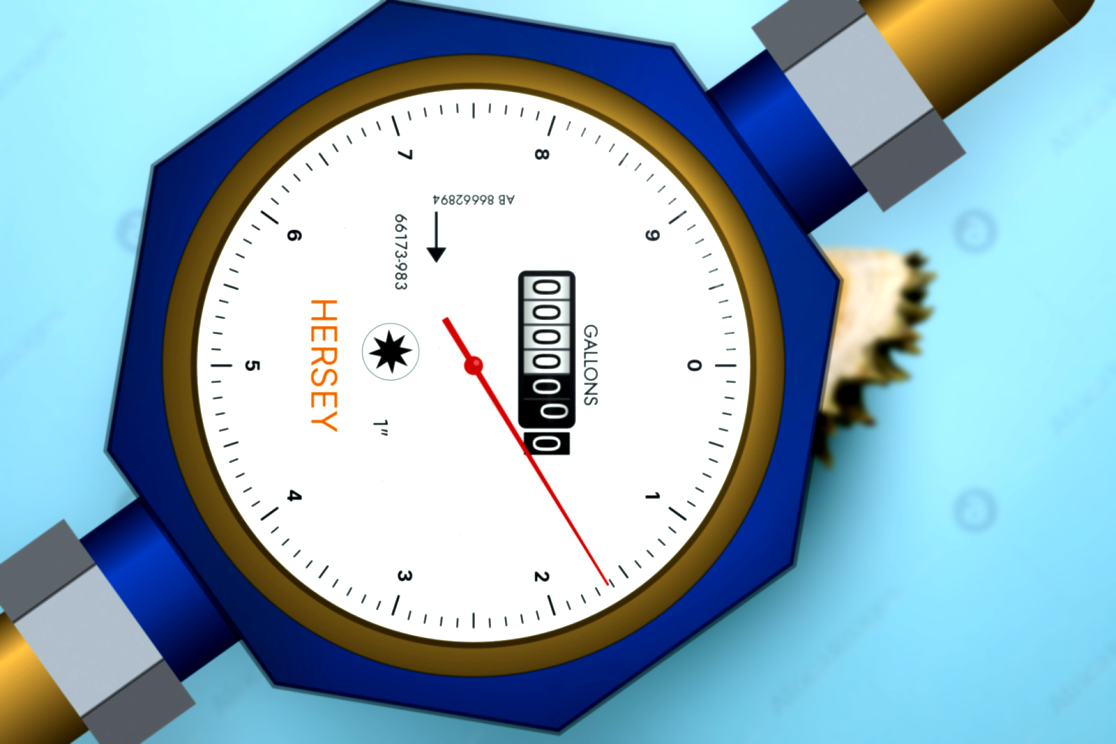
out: 1.6 gal
